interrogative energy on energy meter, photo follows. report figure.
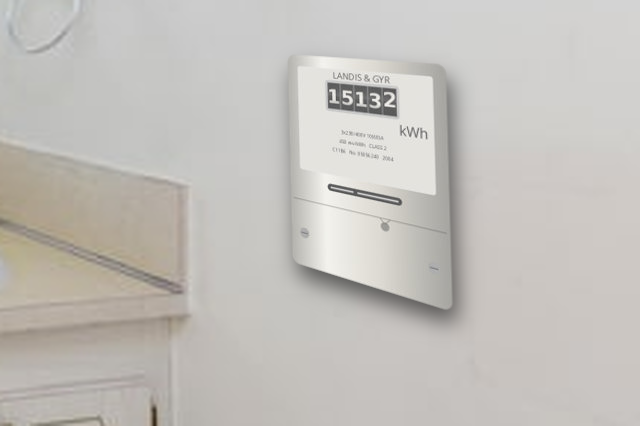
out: 15132 kWh
